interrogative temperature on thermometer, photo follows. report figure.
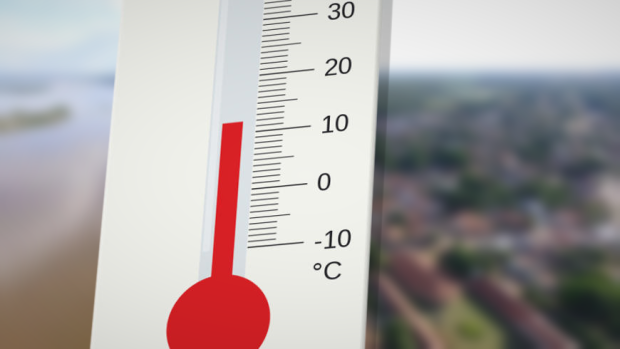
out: 12 °C
